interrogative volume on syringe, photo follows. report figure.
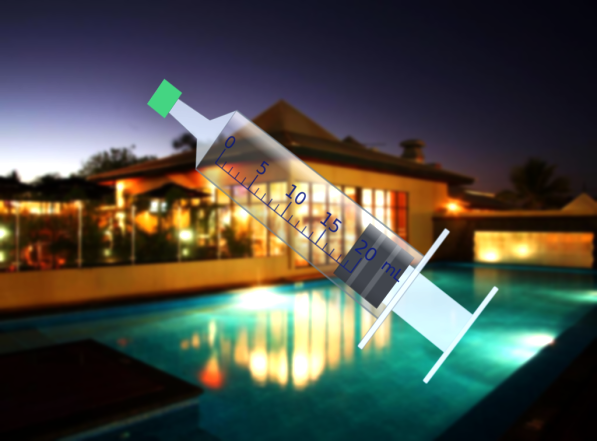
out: 18.5 mL
